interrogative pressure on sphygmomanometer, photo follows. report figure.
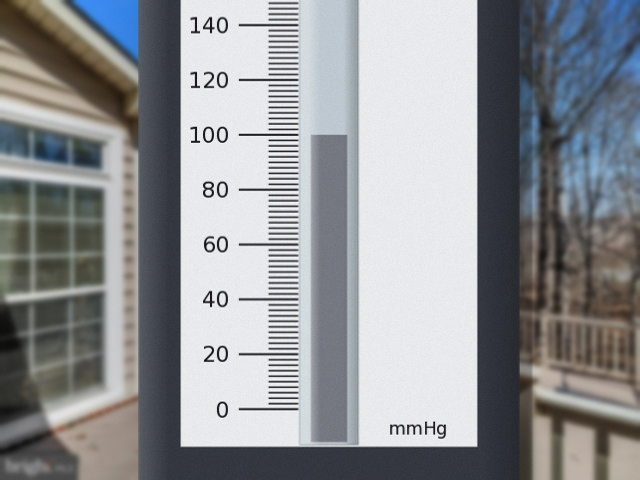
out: 100 mmHg
